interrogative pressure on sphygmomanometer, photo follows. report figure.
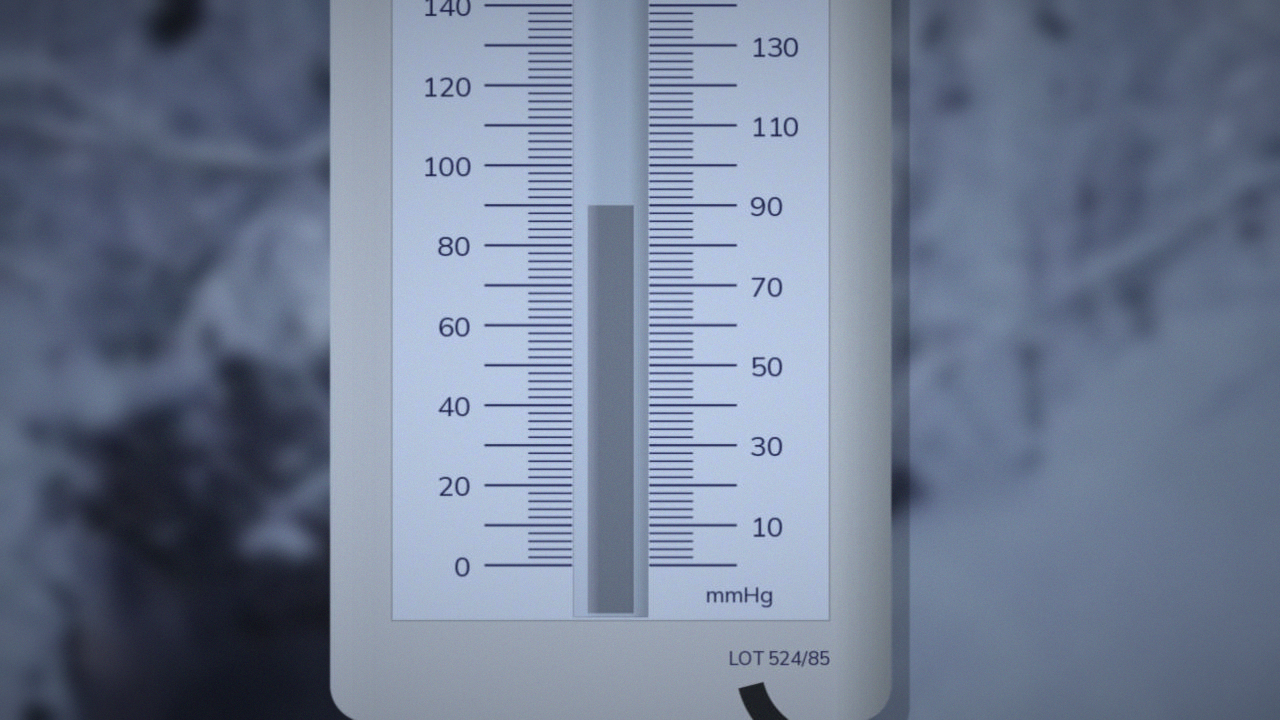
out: 90 mmHg
